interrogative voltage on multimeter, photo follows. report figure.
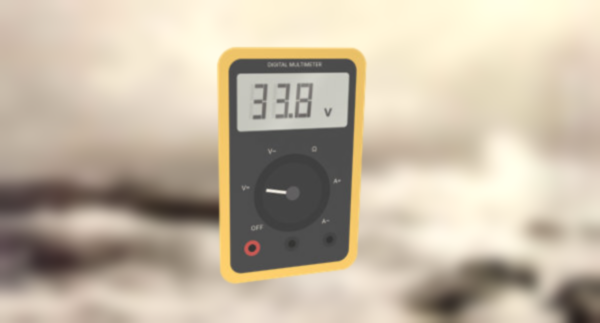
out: 33.8 V
